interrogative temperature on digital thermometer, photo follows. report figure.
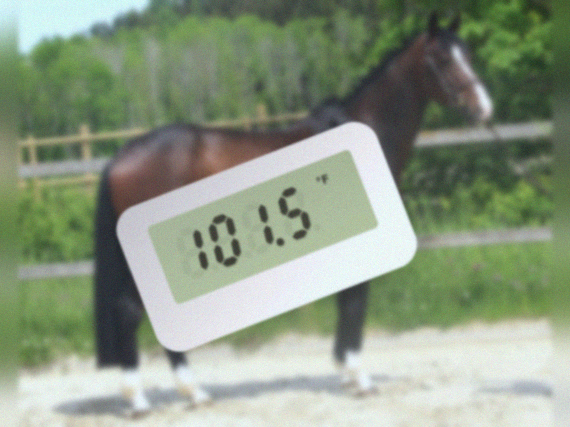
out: 101.5 °F
